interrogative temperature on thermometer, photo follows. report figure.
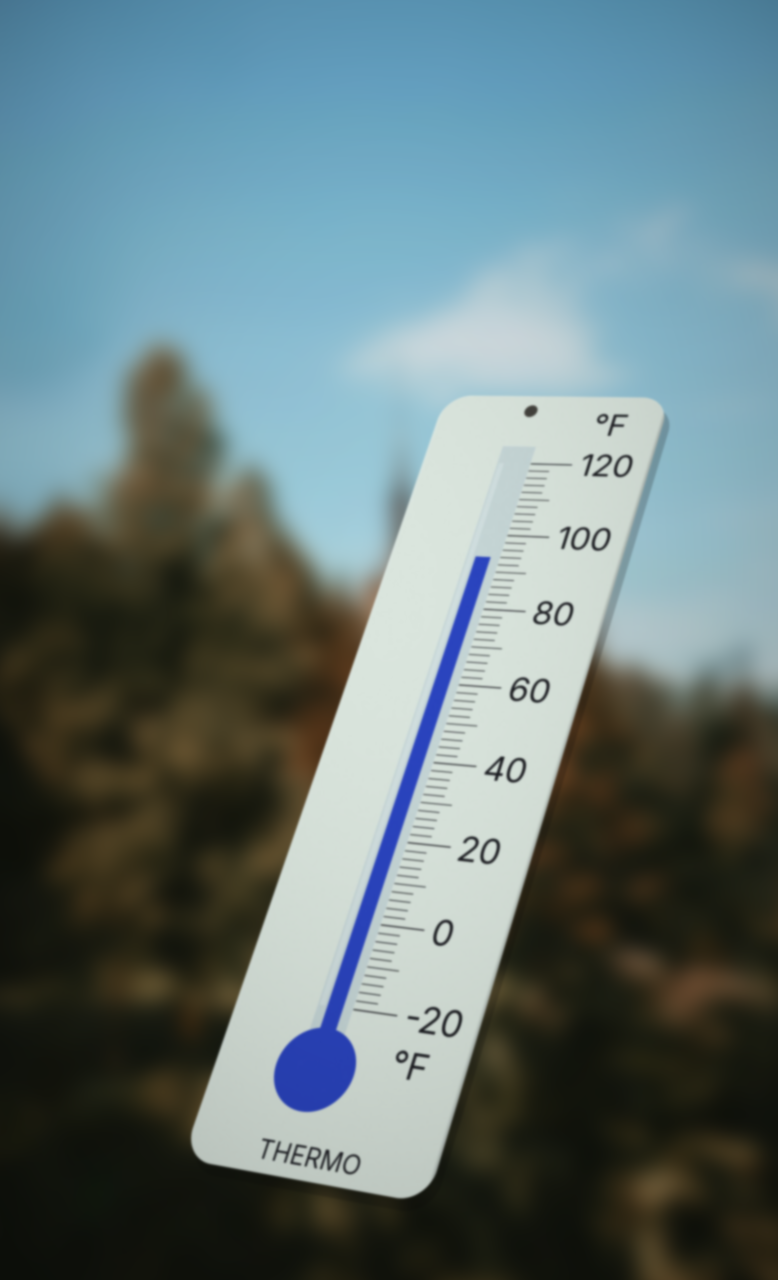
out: 94 °F
